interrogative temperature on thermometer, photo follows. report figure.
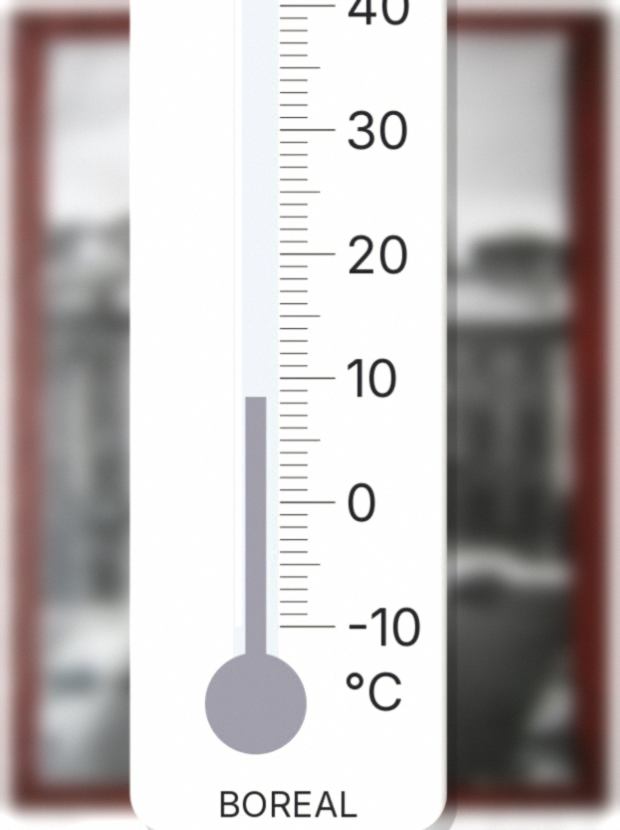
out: 8.5 °C
